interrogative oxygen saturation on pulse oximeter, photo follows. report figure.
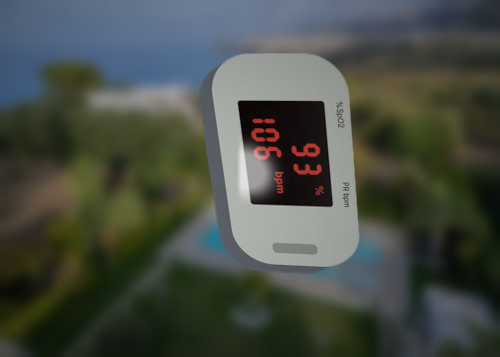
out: 93 %
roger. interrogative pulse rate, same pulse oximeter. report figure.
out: 106 bpm
